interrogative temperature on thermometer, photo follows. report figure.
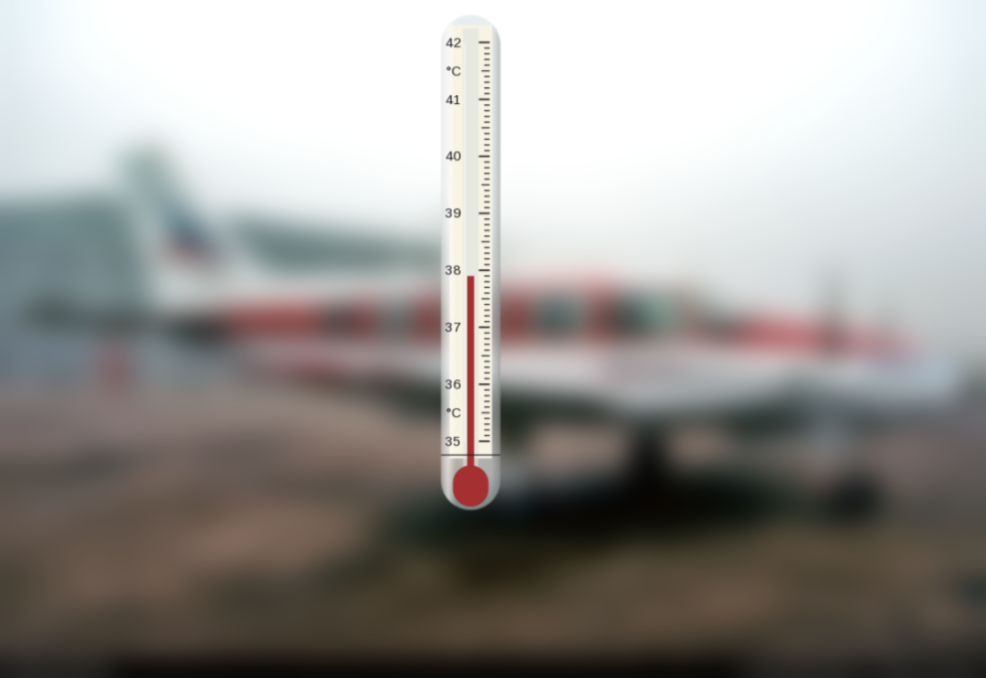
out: 37.9 °C
